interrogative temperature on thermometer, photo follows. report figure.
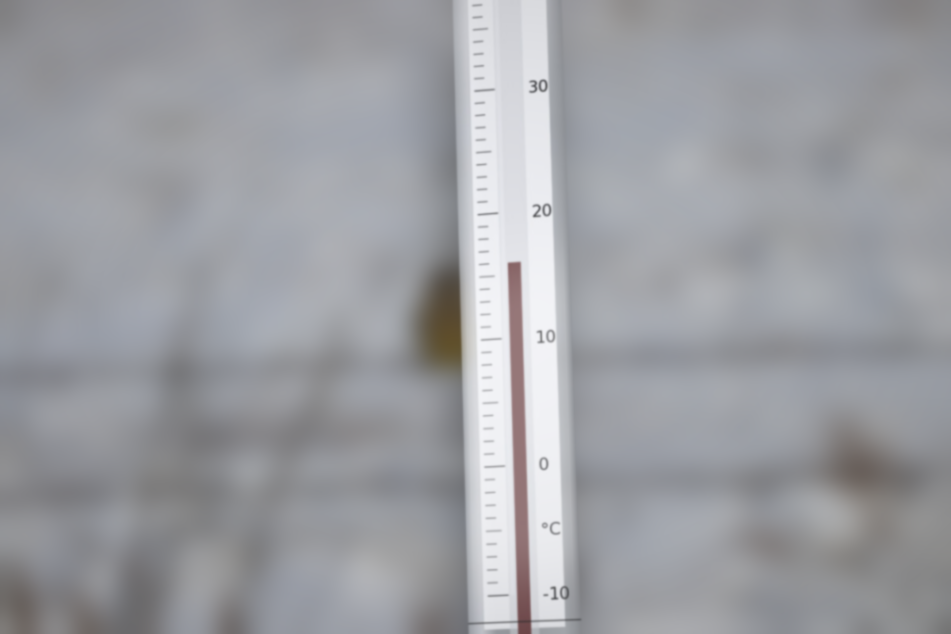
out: 16 °C
